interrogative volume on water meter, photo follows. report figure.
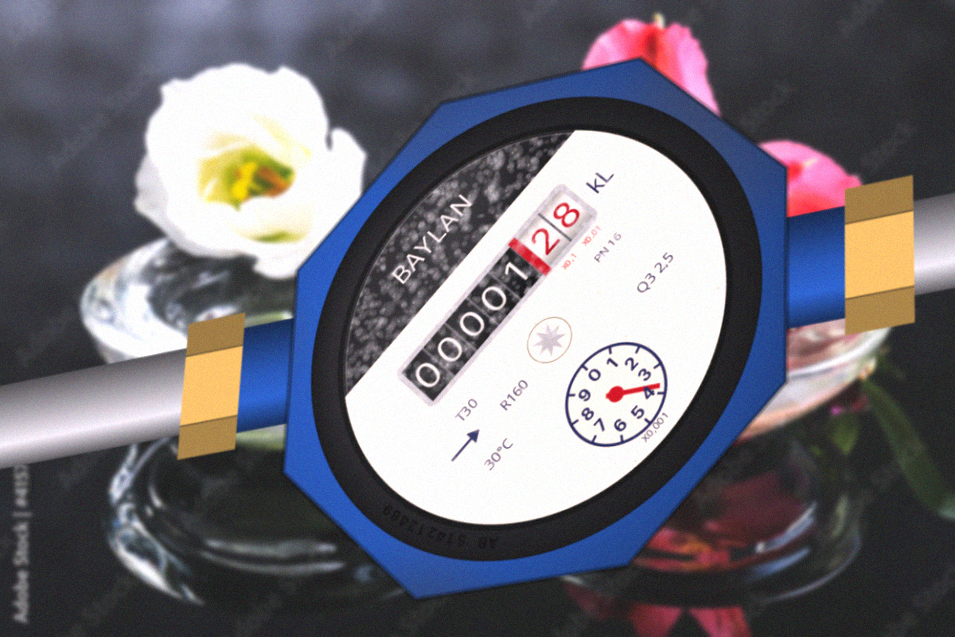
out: 1.283 kL
